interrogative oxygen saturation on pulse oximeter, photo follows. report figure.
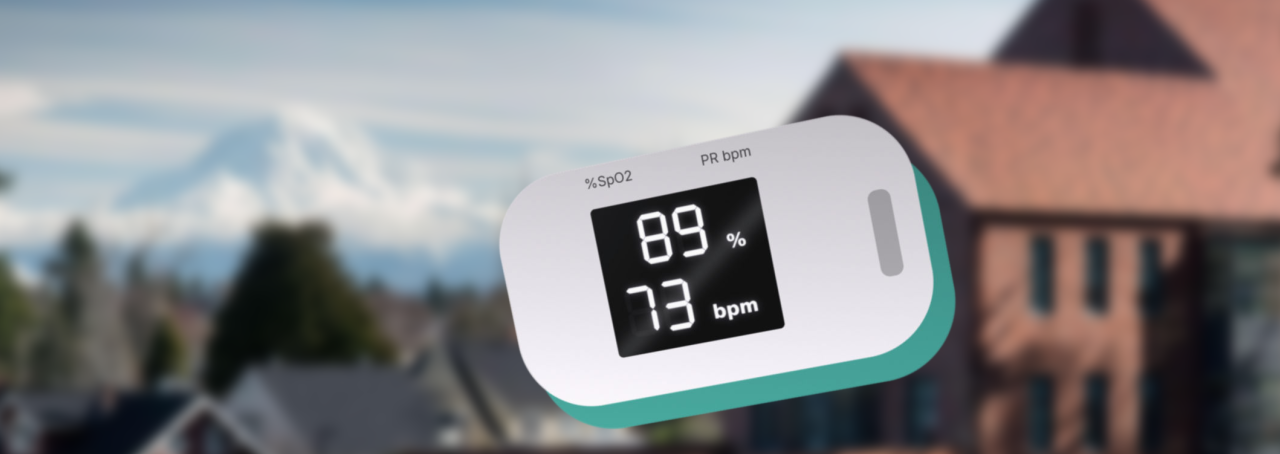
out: 89 %
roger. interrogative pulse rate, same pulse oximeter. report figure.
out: 73 bpm
